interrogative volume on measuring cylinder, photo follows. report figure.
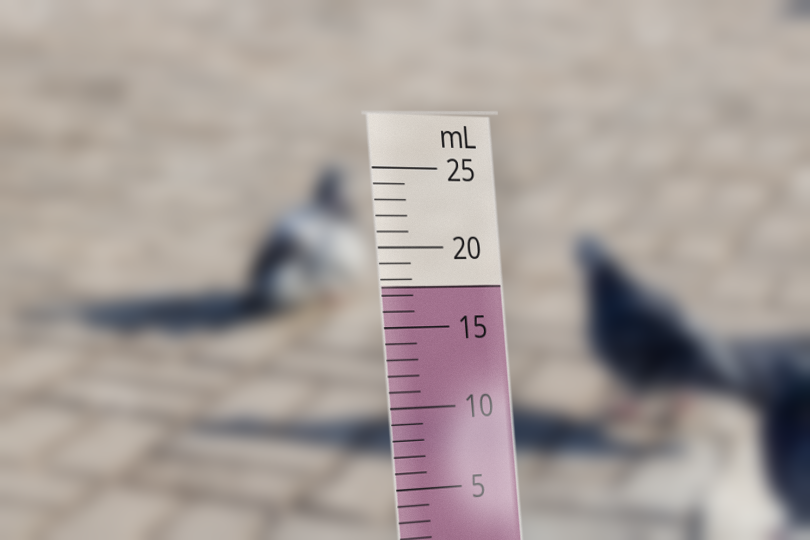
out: 17.5 mL
